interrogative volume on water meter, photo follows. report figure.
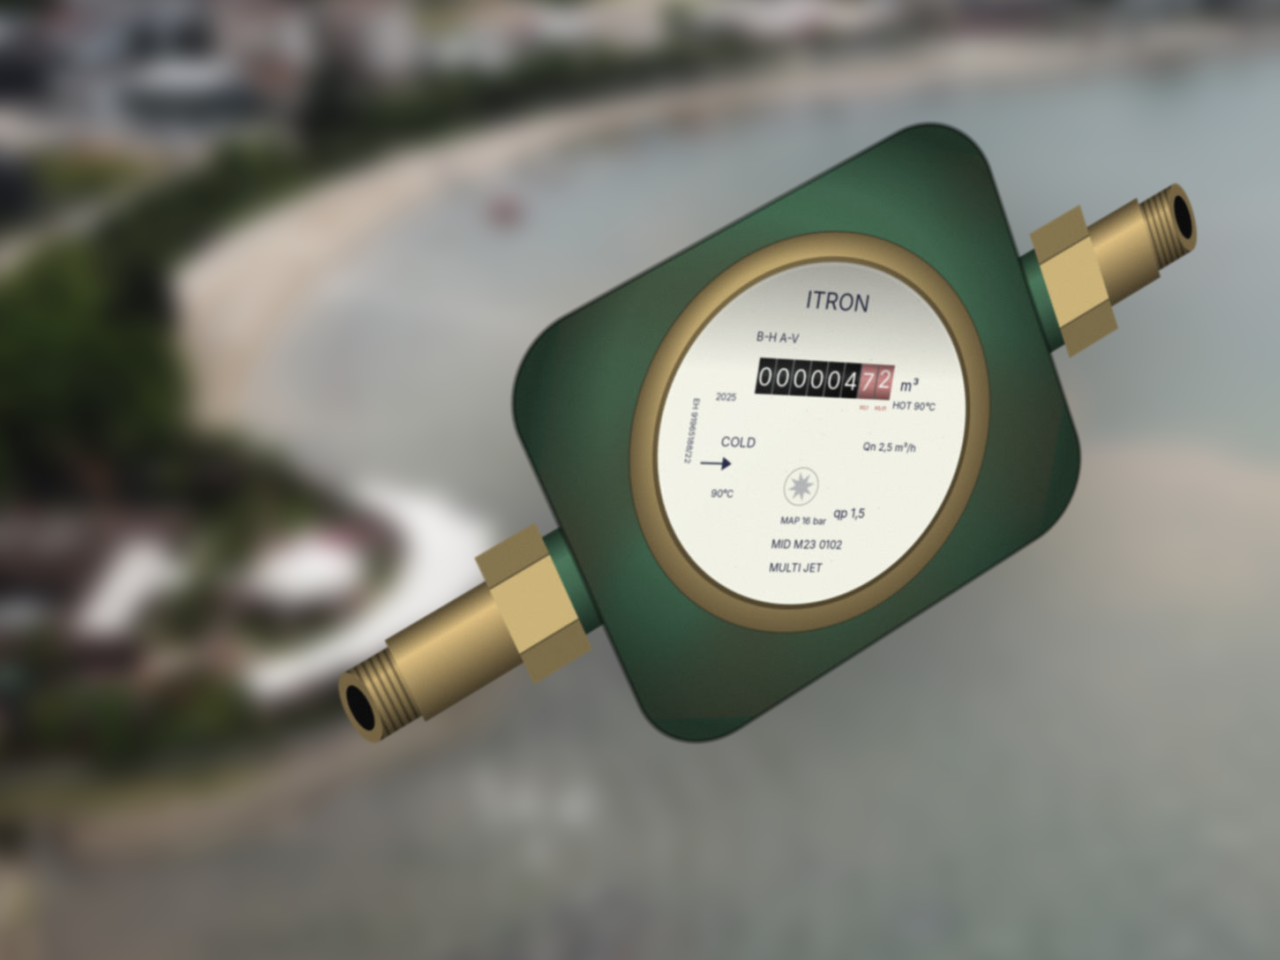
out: 4.72 m³
